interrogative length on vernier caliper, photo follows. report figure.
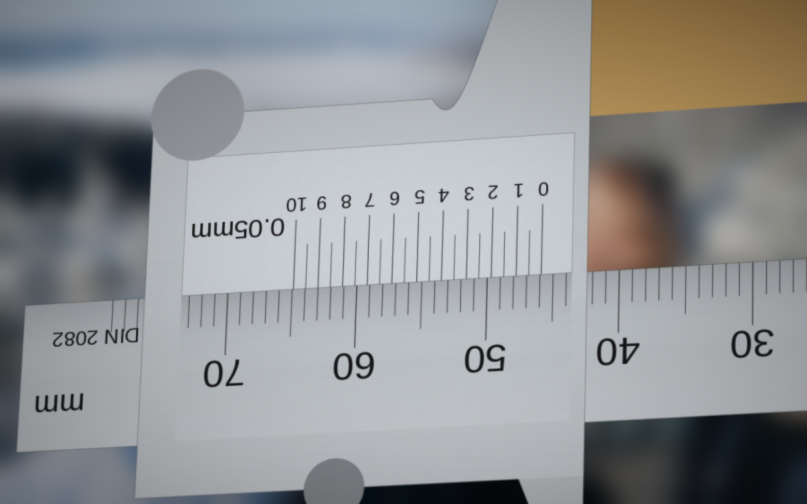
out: 45.9 mm
